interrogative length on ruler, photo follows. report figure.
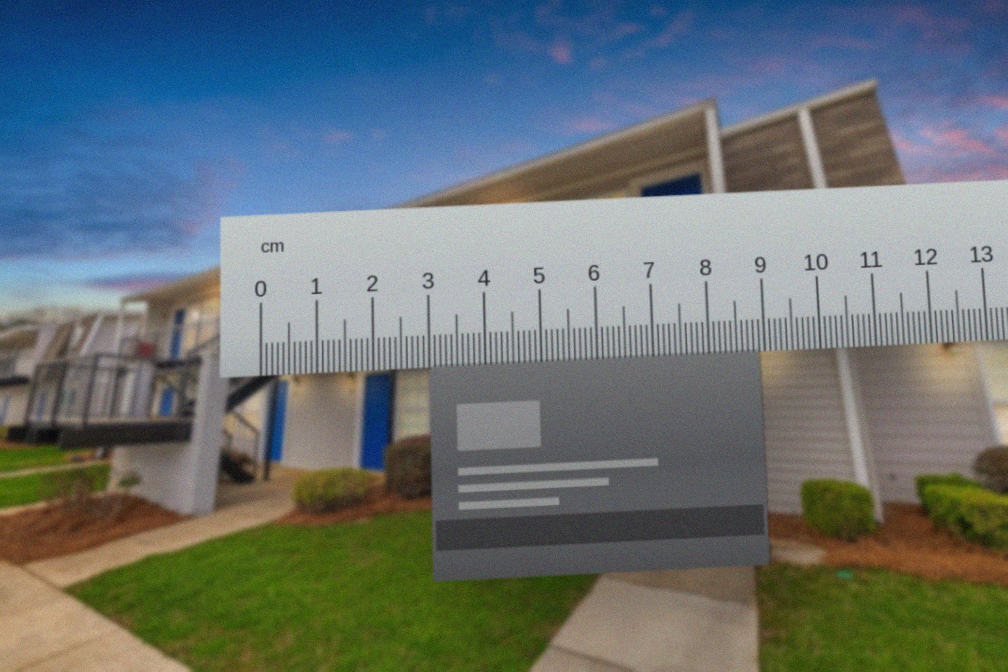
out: 5.9 cm
